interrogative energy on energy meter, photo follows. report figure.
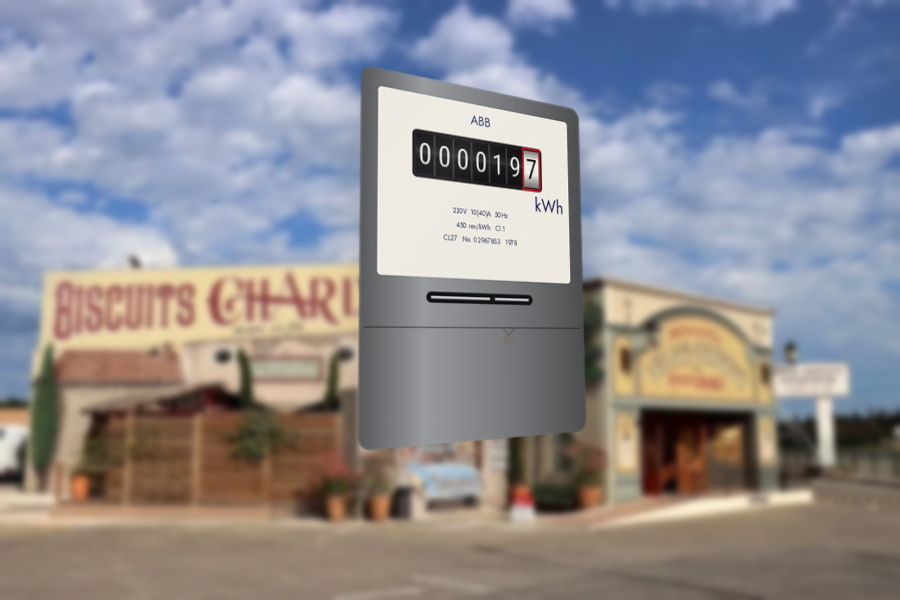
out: 19.7 kWh
